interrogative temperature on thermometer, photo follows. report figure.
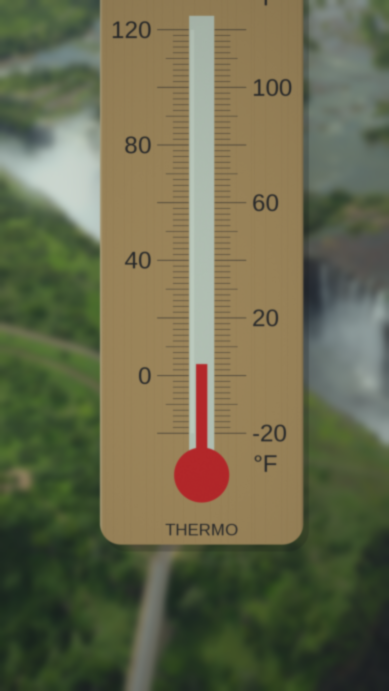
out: 4 °F
